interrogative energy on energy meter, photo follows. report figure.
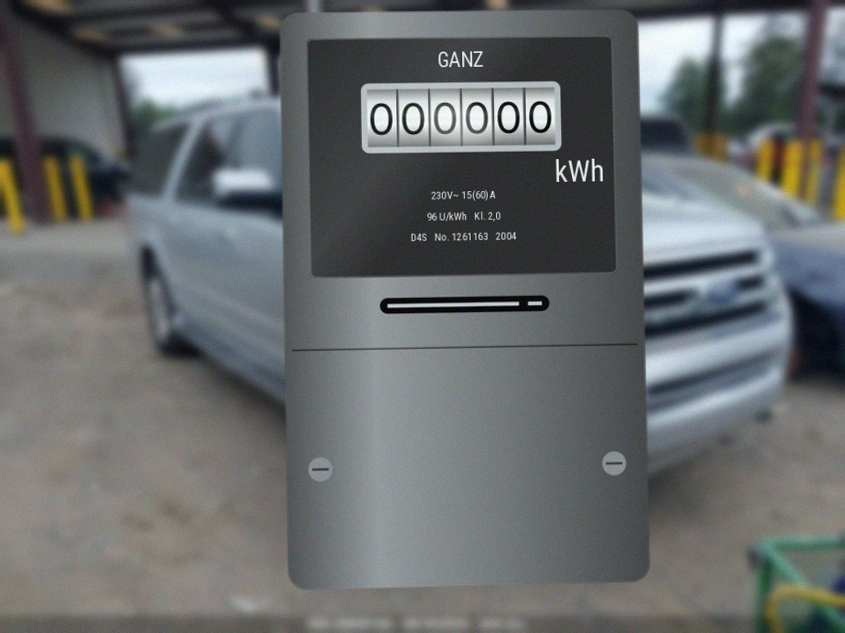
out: 0 kWh
